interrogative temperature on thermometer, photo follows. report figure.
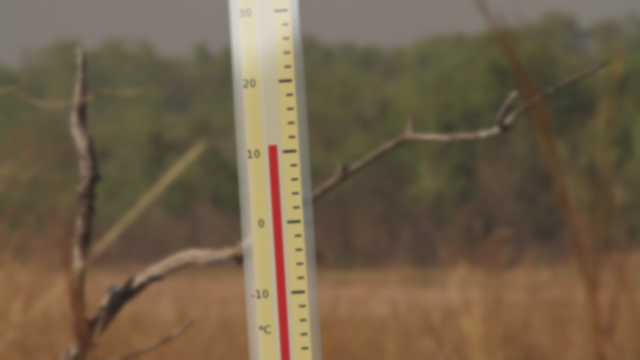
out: 11 °C
